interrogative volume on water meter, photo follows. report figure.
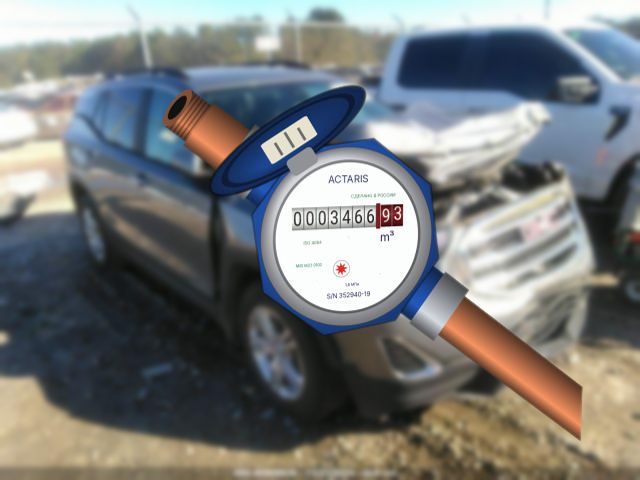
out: 3466.93 m³
